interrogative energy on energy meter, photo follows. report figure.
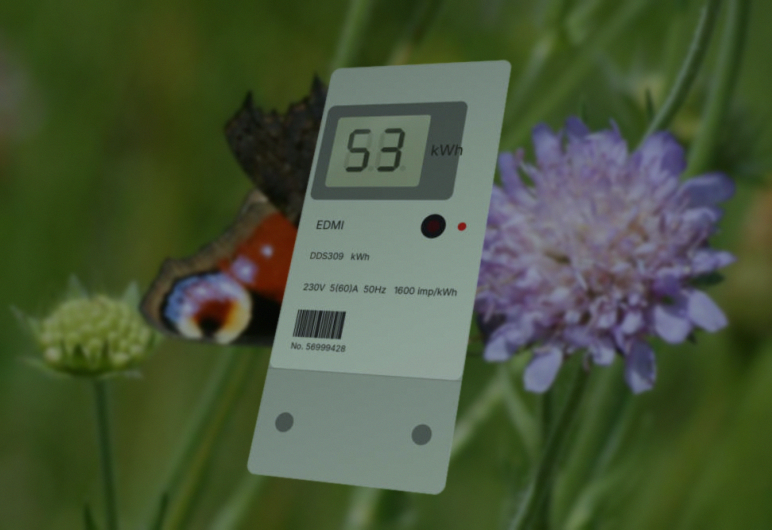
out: 53 kWh
